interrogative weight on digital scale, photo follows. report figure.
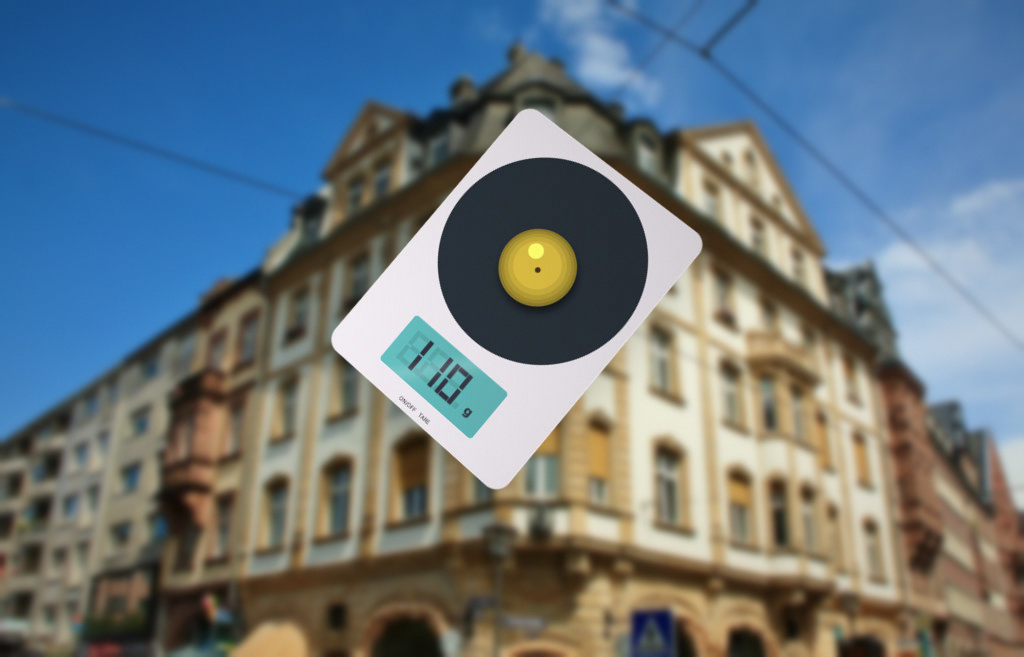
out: 110 g
